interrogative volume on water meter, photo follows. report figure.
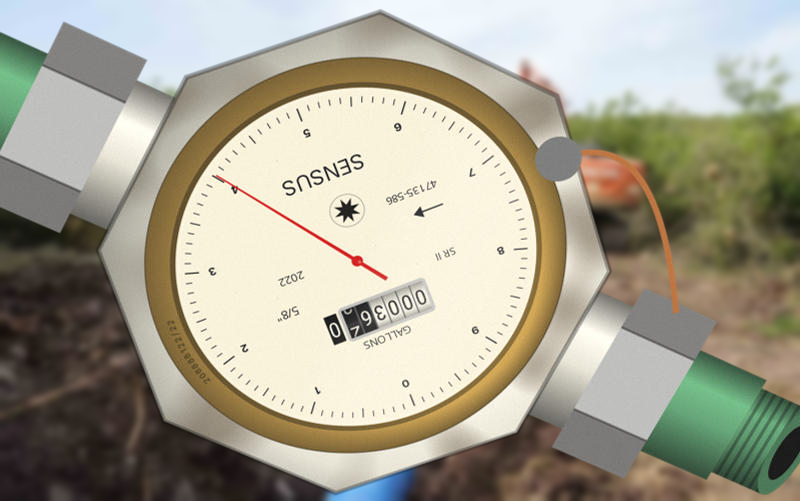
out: 3624.0 gal
